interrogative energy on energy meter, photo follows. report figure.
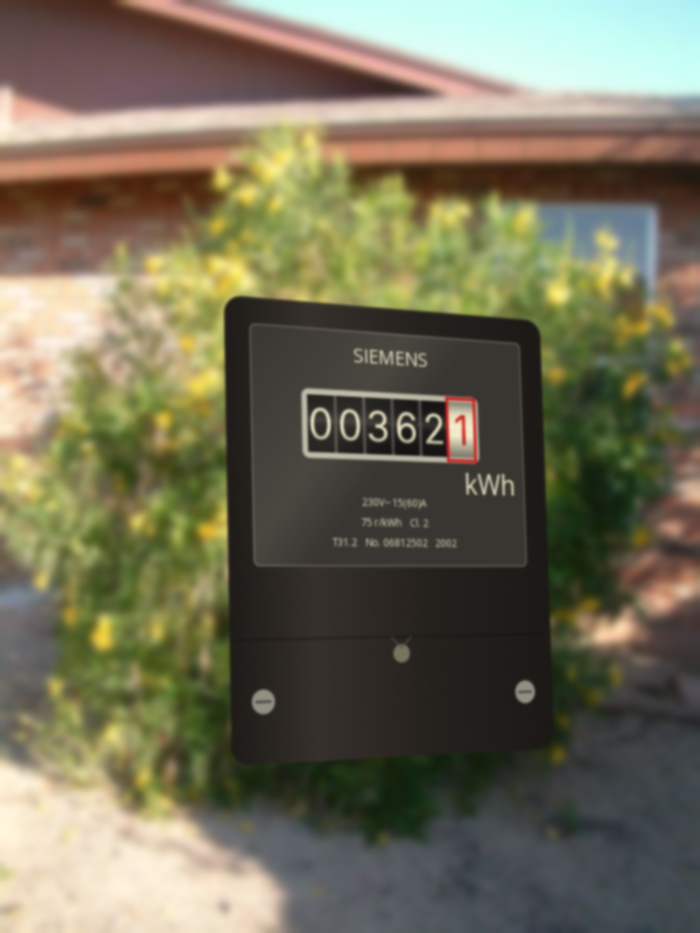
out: 362.1 kWh
